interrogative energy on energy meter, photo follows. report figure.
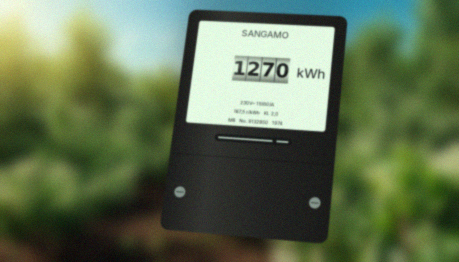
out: 1270 kWh
